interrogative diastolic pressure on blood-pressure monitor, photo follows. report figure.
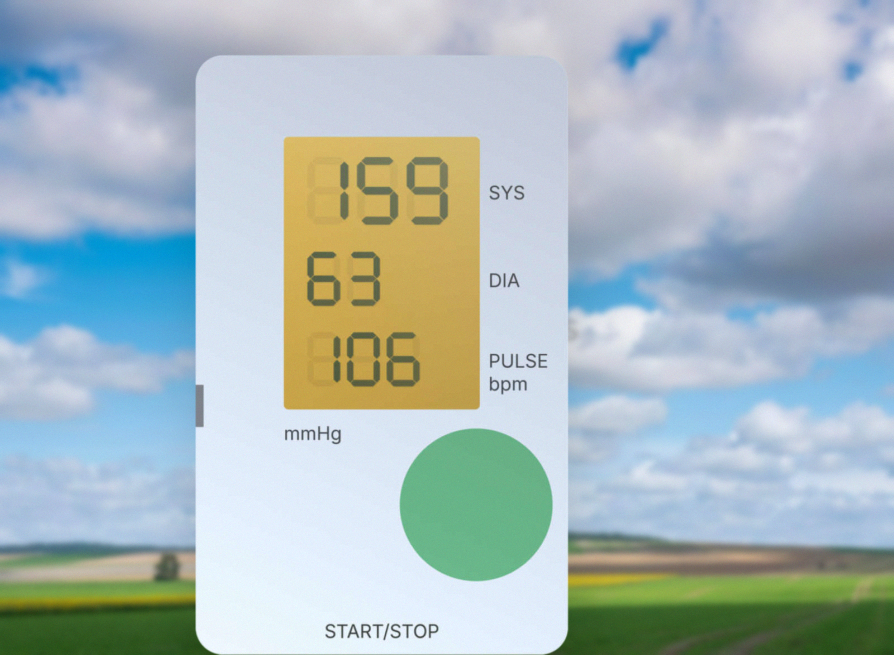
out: 63 mmHg
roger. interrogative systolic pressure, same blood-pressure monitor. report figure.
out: 159 mmHg
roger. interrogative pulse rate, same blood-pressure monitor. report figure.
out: 106 bpm
